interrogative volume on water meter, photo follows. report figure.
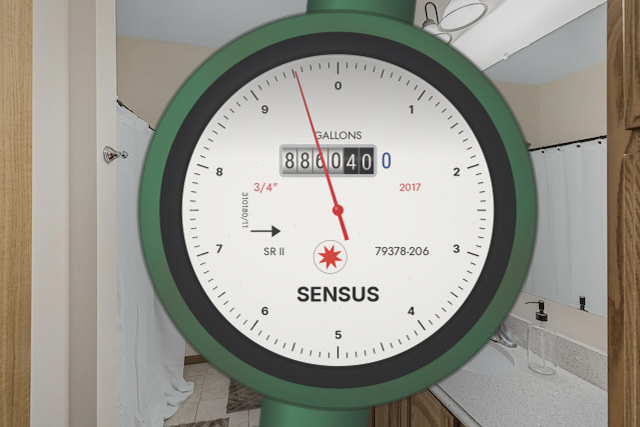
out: 8860399.5 gal
